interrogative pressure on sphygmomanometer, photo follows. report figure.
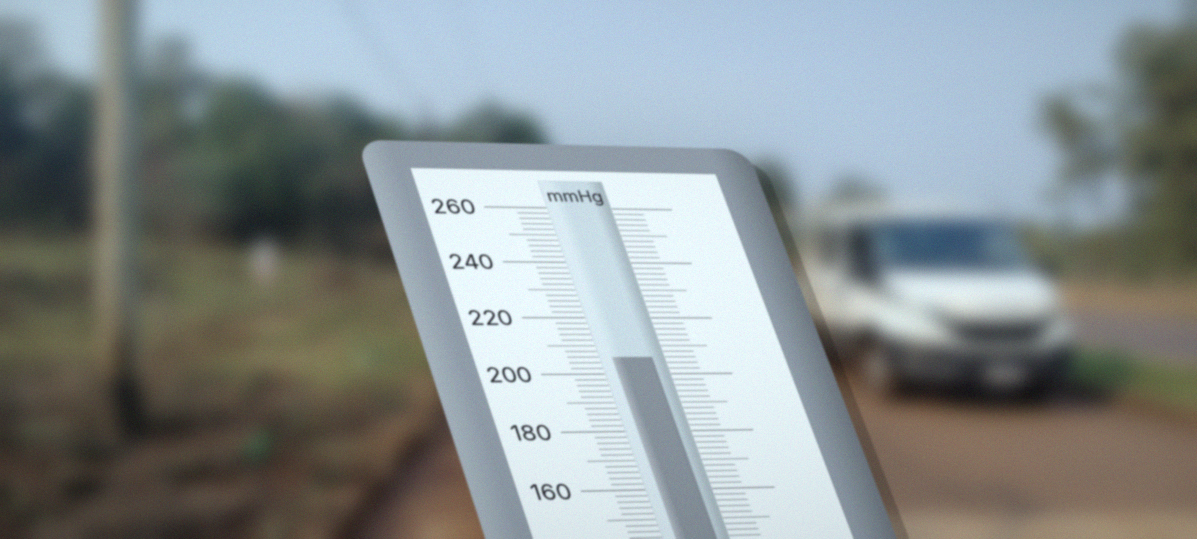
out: 206 mmHg
